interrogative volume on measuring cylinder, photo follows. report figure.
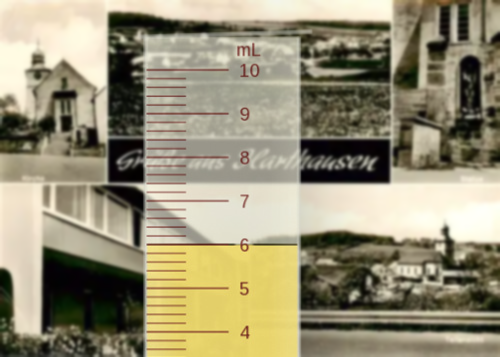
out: 6 mL
